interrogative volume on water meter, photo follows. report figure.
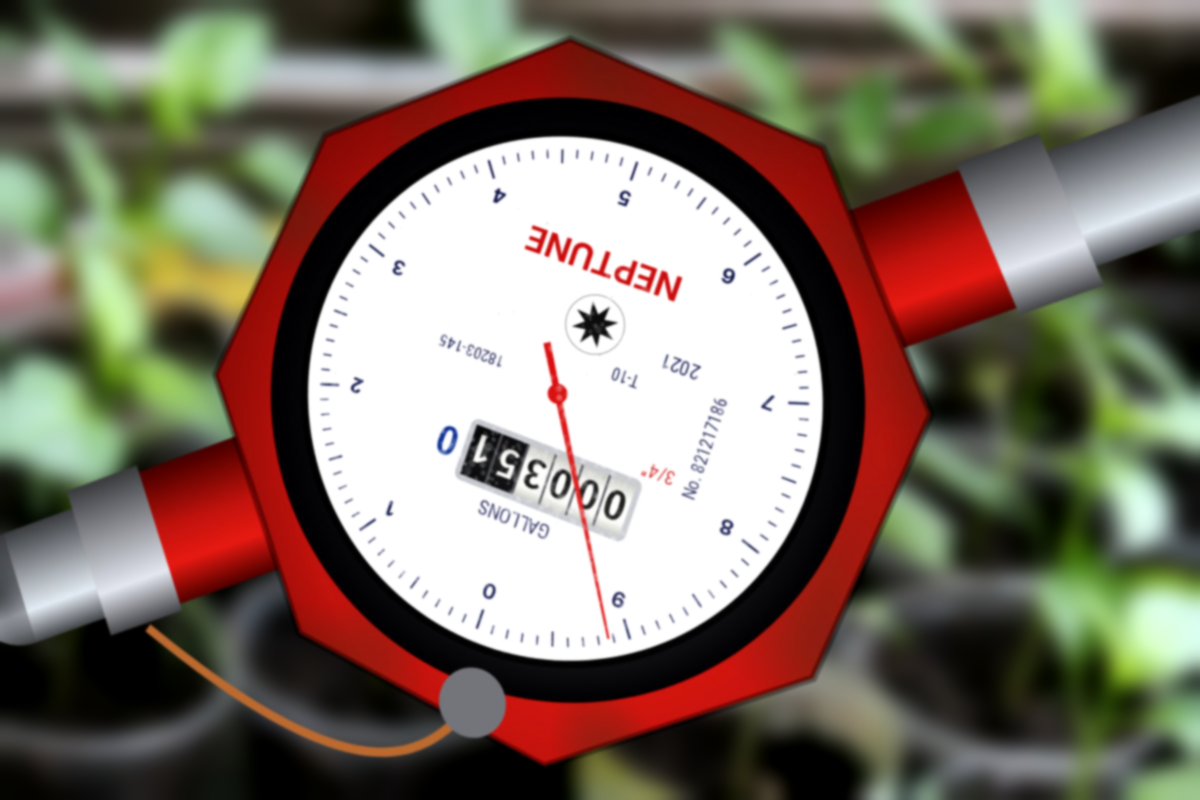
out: 3509.1 gal
